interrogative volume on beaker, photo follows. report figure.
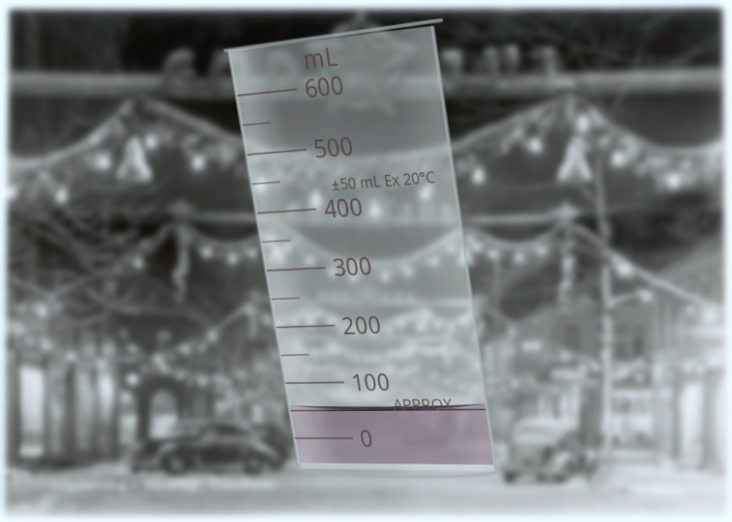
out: 50 mL
